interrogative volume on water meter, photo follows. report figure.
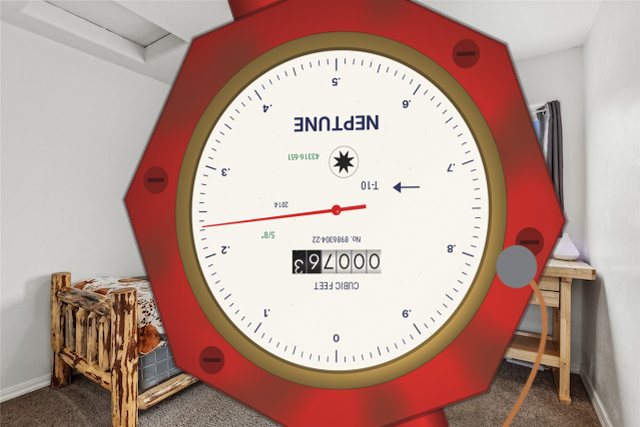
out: 763.23 ft³
